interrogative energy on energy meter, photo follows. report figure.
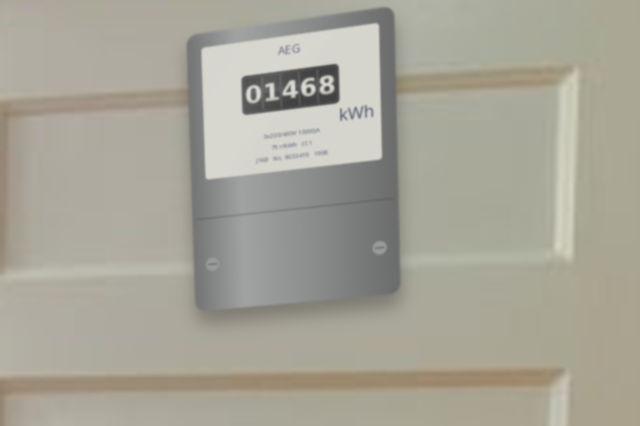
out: 1468 kWh
